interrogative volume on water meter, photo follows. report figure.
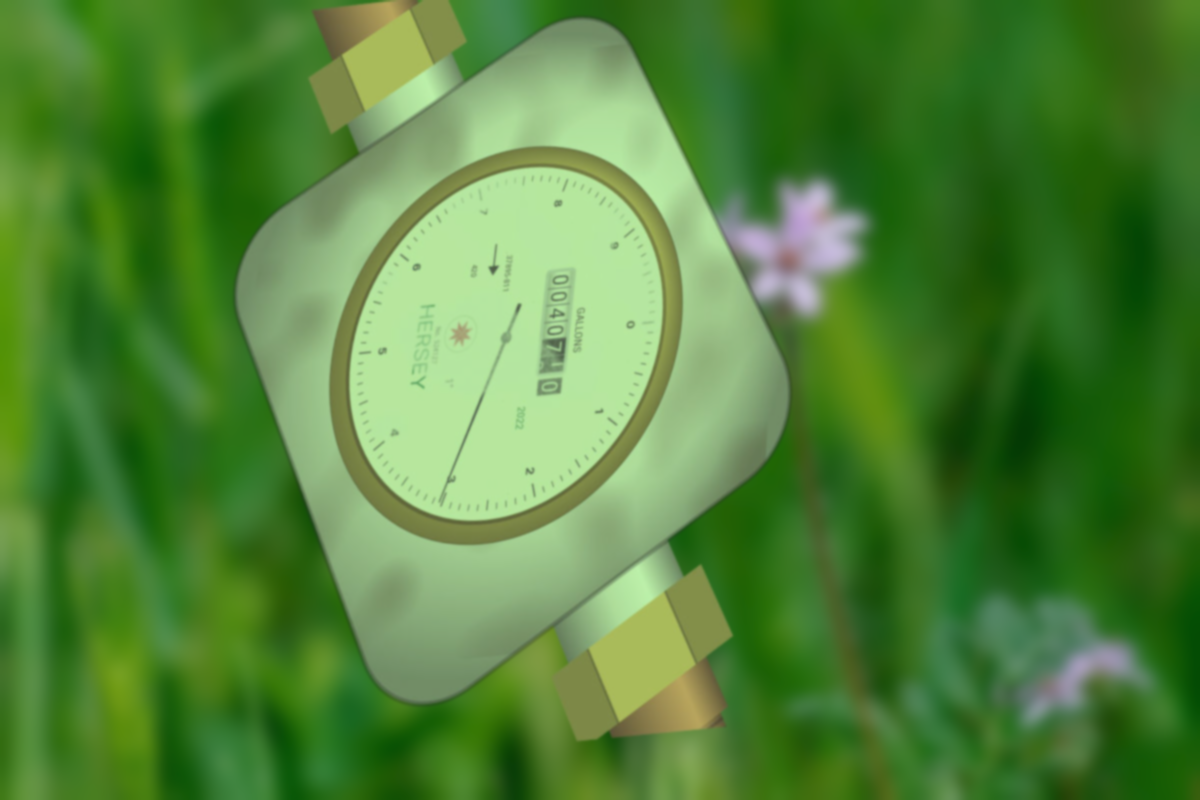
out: 40713.0 gal
